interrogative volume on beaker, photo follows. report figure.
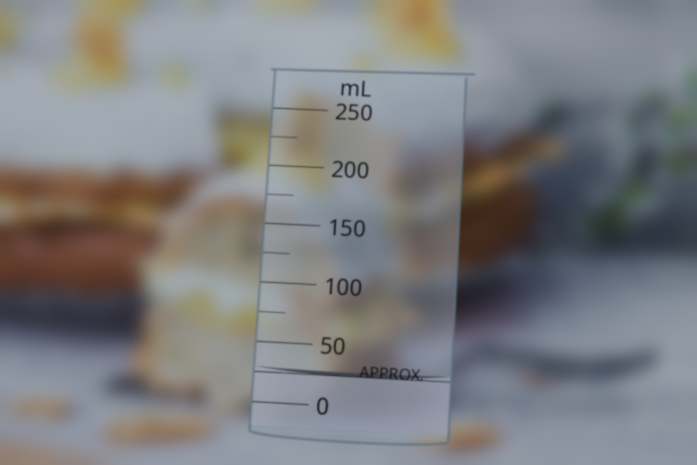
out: 25 mL
